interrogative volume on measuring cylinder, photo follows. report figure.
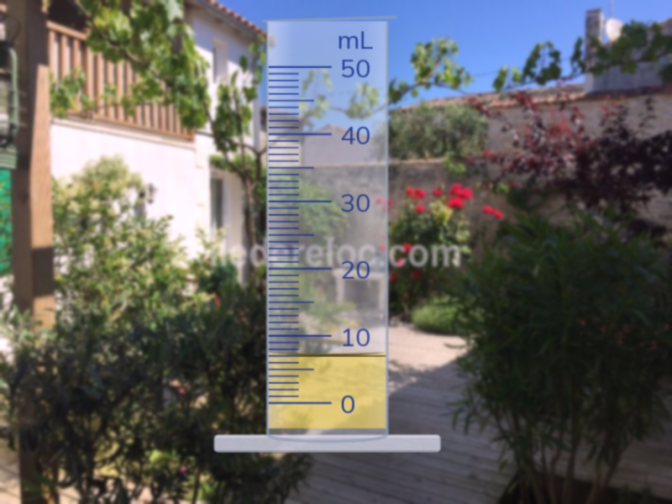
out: 7 mL
